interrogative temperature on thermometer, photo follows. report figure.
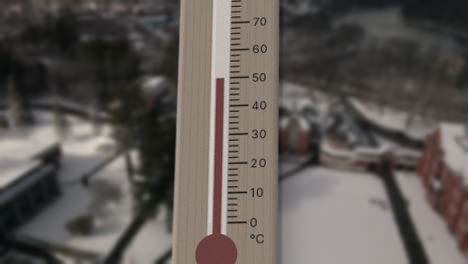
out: 50 °C
